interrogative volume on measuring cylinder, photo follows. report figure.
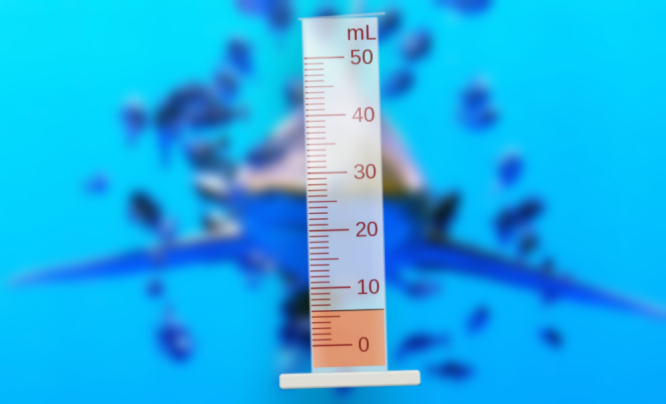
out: 6 mL
